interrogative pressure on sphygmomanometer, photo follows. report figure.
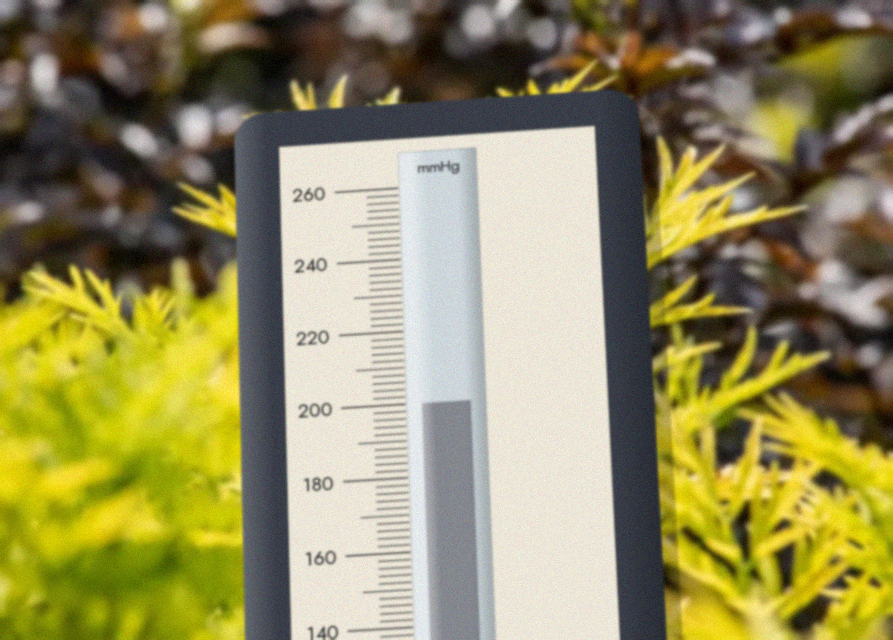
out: 200 mmHg
